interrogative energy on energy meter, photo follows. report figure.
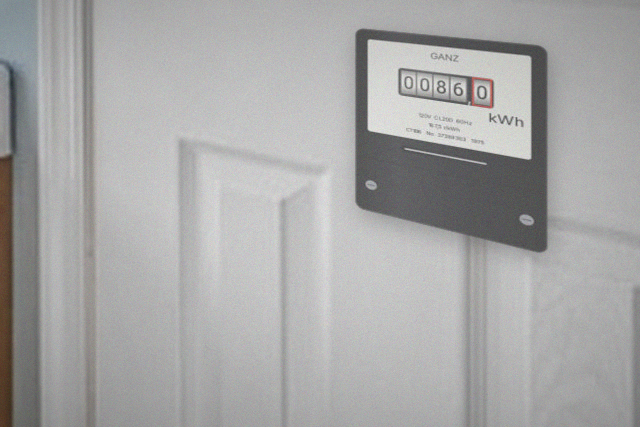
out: 86.0 kWh
